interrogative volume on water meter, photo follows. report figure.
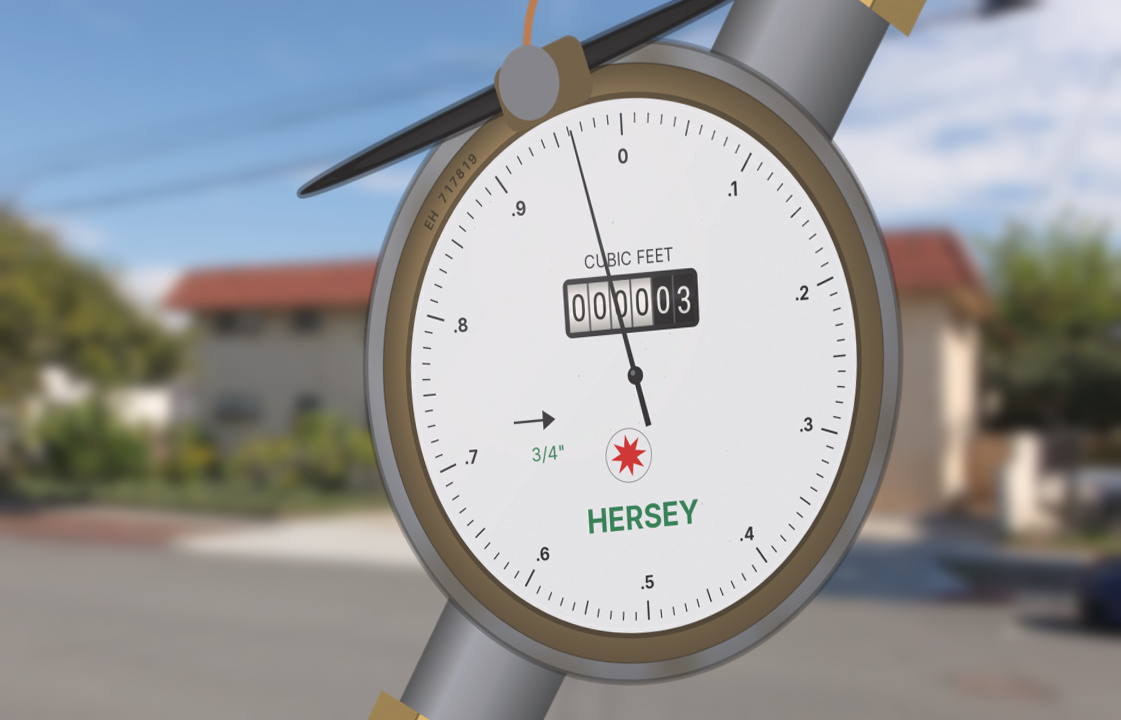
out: 2.96 ft³
